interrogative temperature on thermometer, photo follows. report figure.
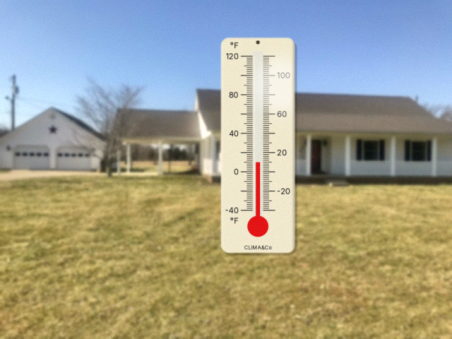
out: 10 °F
